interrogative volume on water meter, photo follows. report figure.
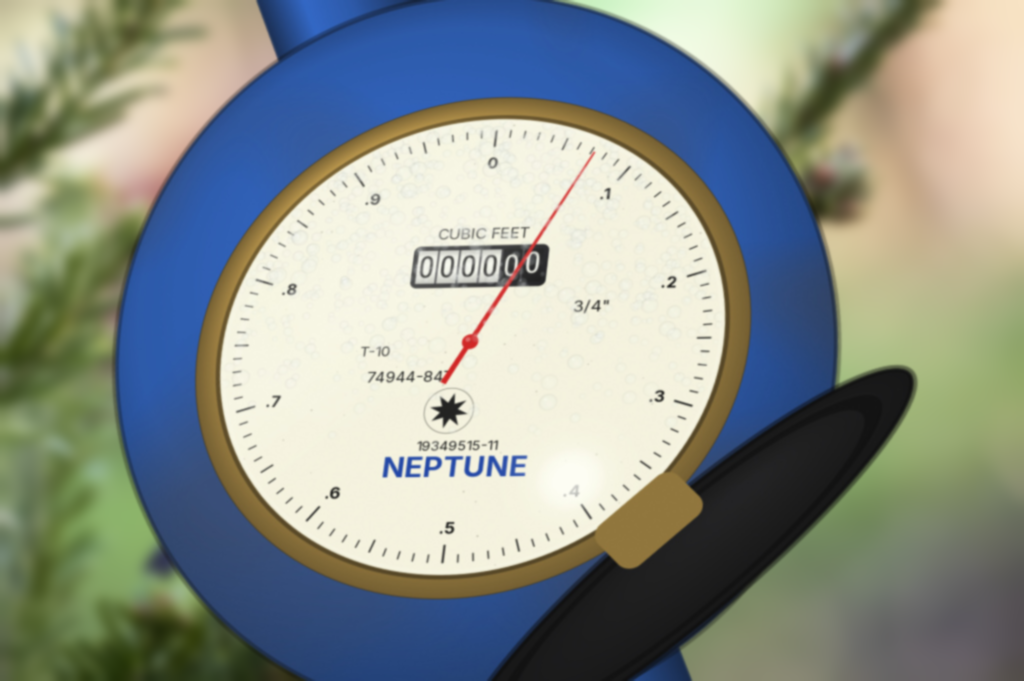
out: 0.07 ft³
